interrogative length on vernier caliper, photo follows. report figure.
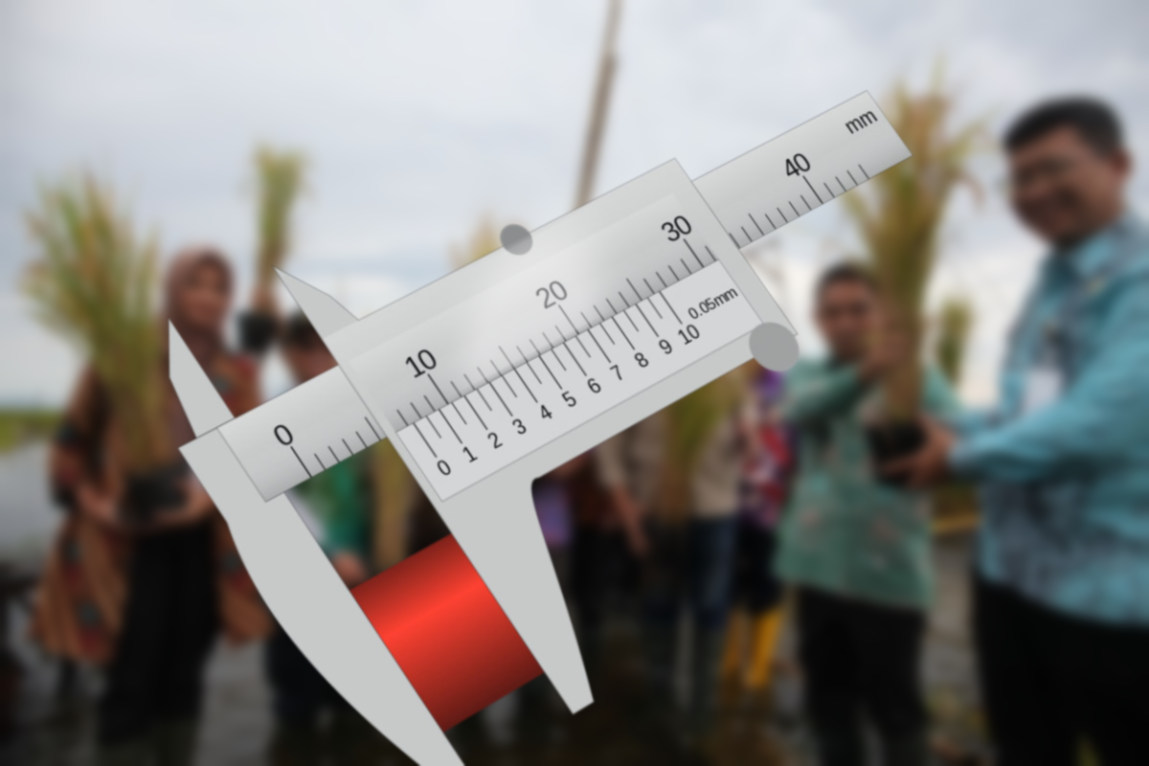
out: 7.4 mm
